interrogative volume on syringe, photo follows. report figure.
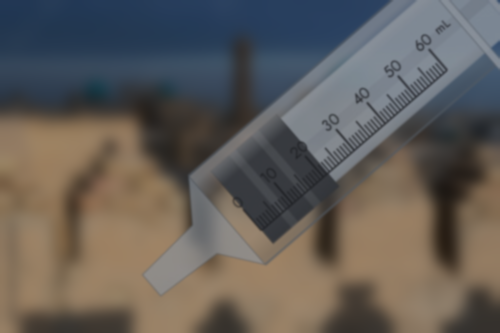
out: 0 mL
